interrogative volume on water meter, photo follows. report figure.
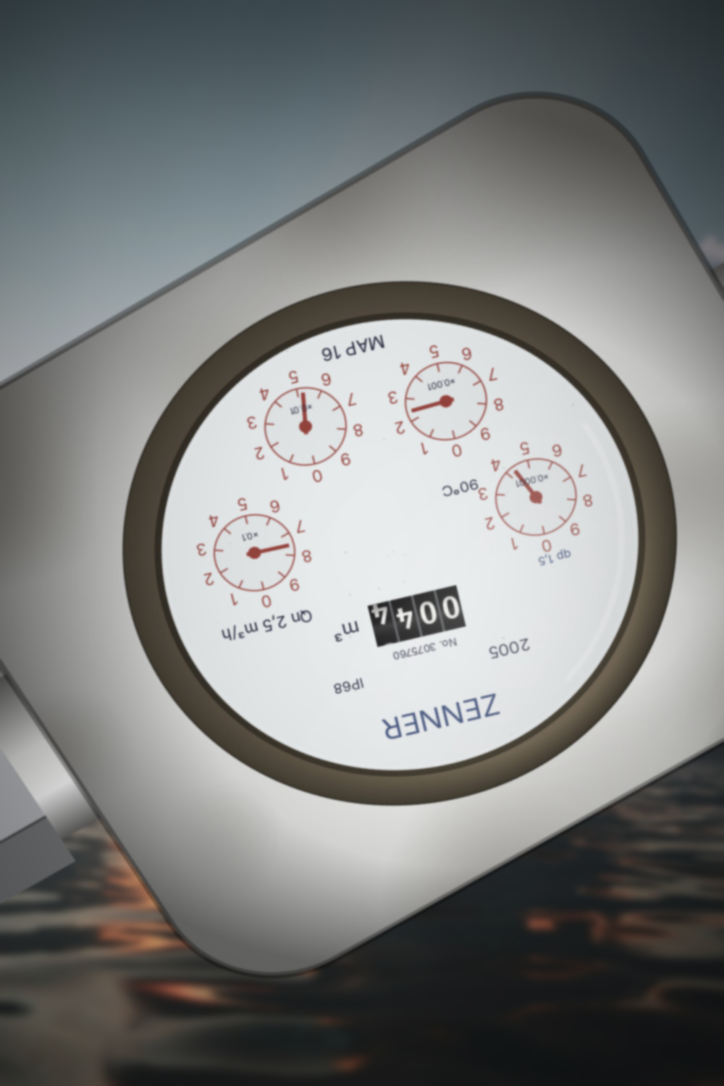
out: 43.7524 m³
